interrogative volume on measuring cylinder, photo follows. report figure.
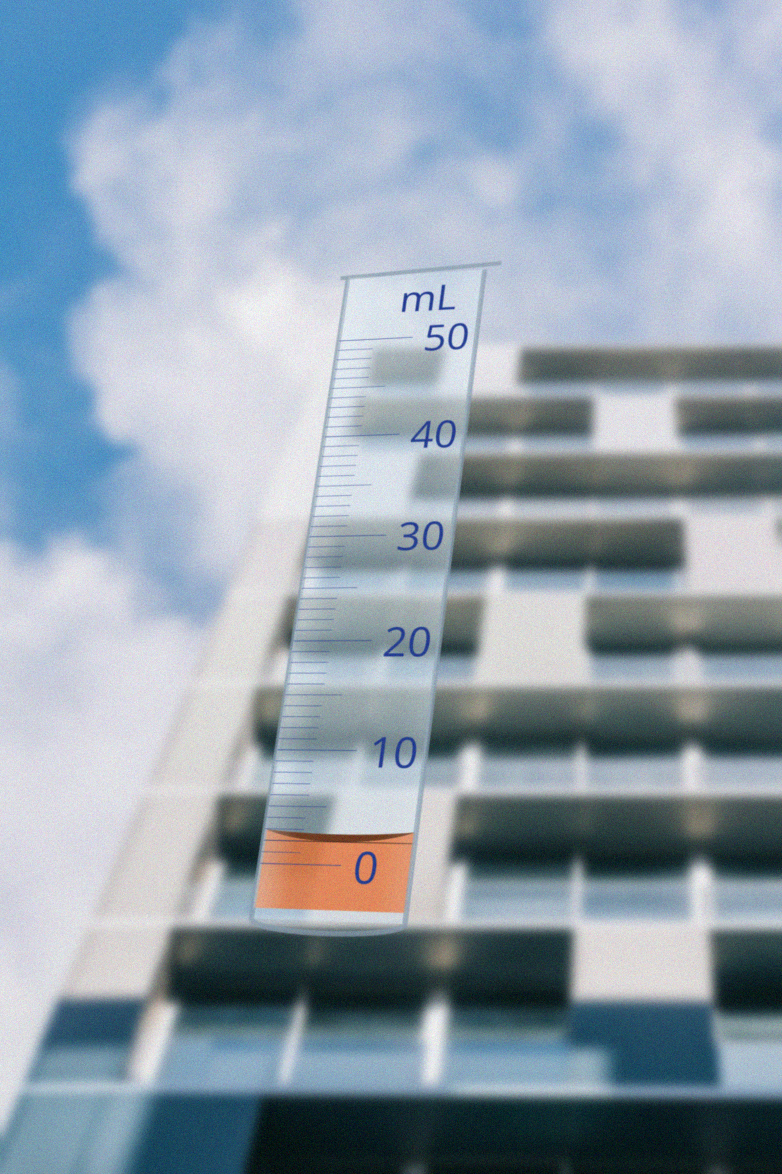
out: 2 mL
